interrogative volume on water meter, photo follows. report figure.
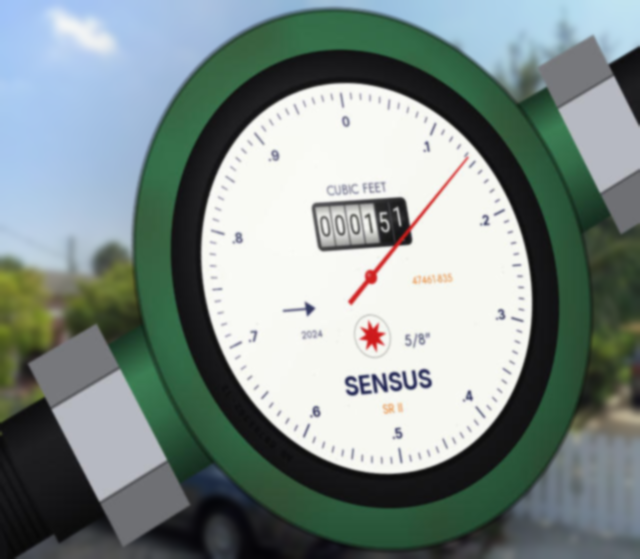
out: 151.14 ft³
